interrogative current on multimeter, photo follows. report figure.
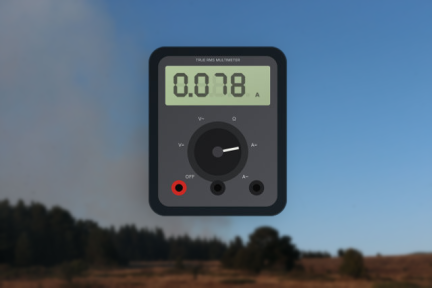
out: 0.078 A
